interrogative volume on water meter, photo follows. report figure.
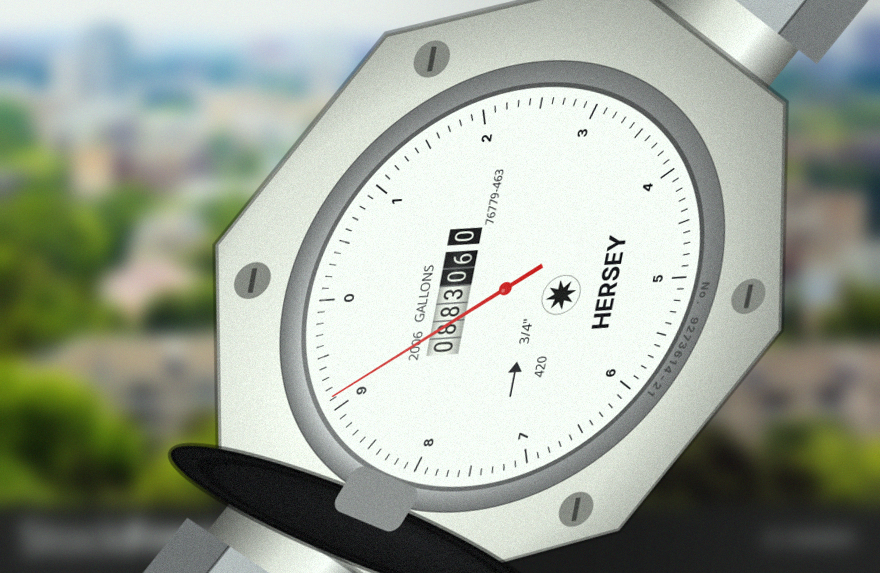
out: 883059.1 gal
